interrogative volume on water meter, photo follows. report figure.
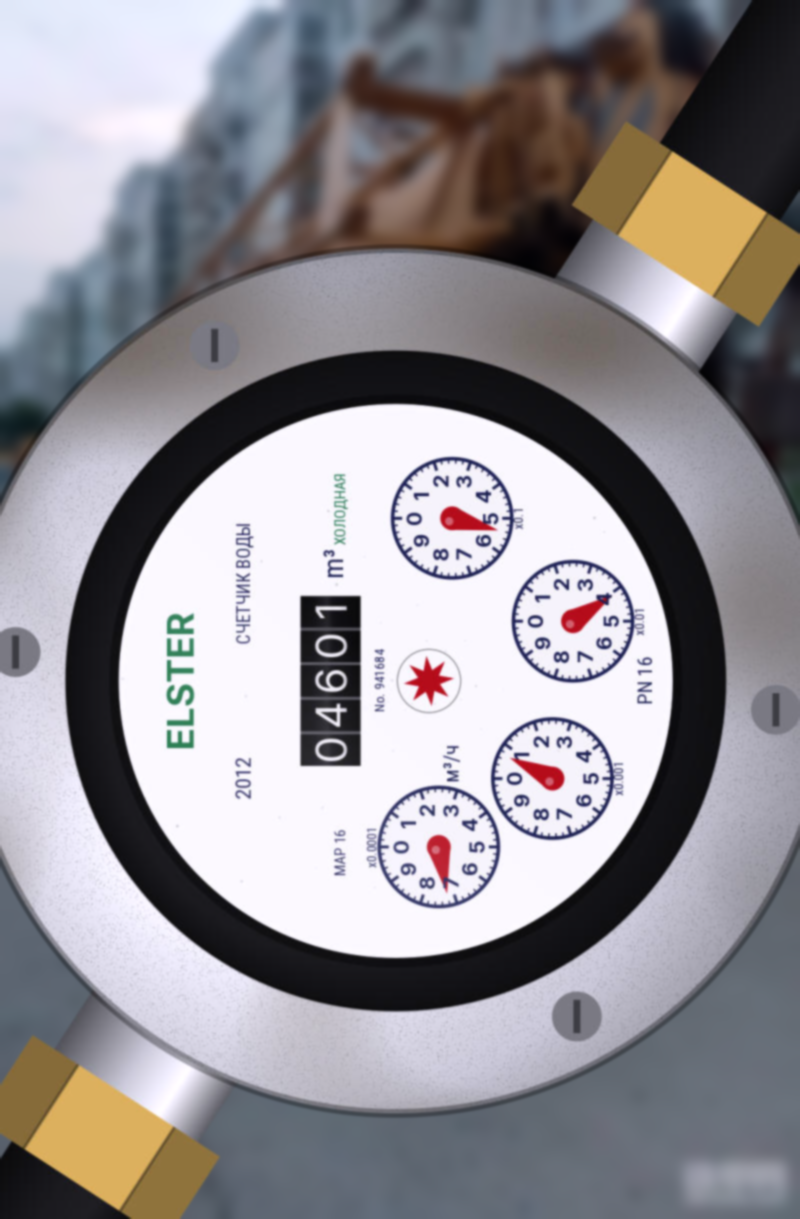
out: 4601.5407 m³
